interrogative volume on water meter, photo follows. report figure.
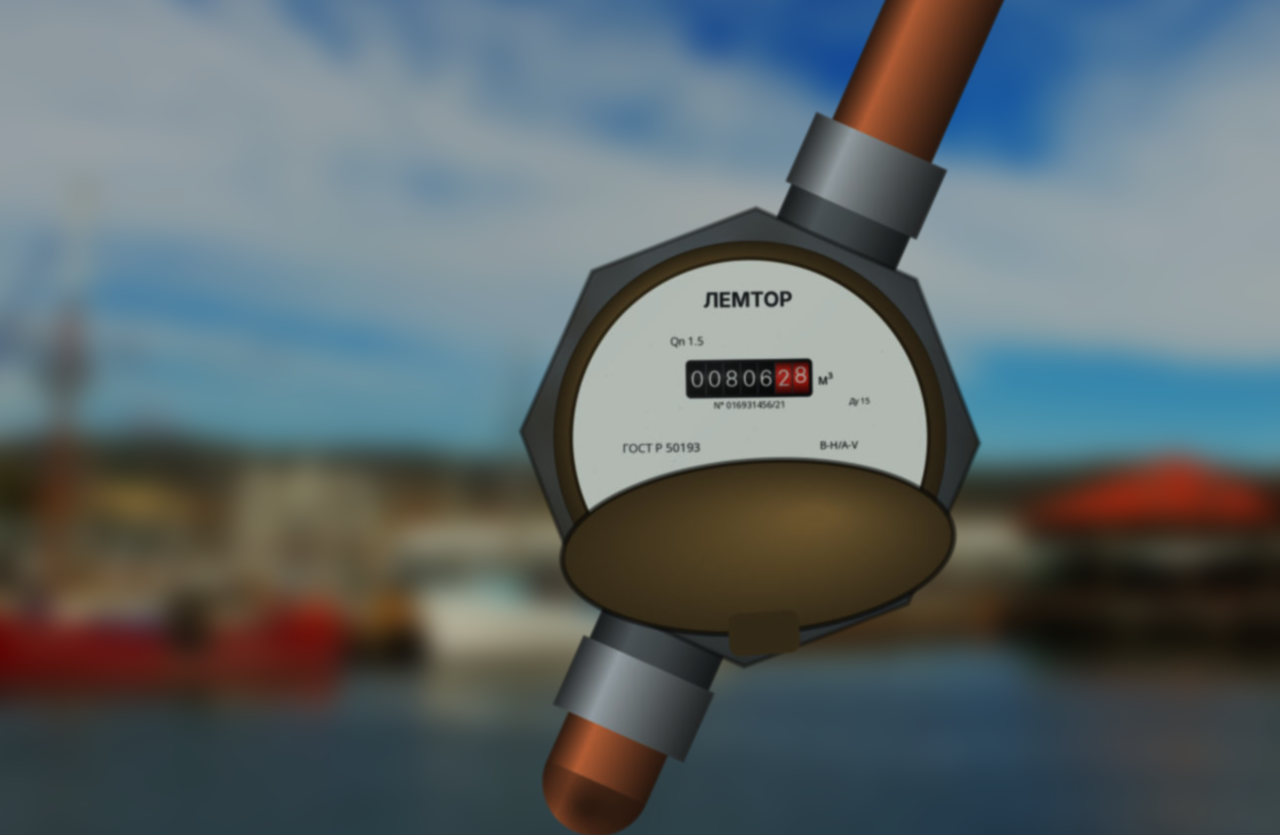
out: 806.28 m³
